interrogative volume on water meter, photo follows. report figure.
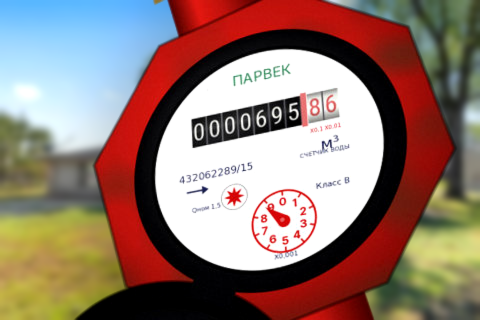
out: 695.868 m³
